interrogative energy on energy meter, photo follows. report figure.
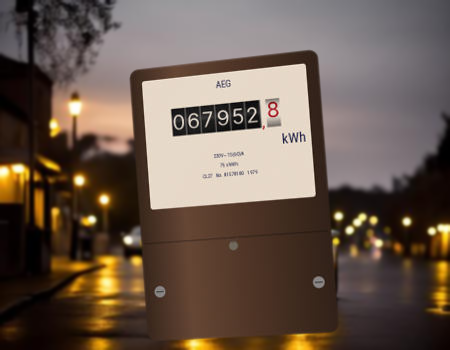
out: 67952.8 kWh
